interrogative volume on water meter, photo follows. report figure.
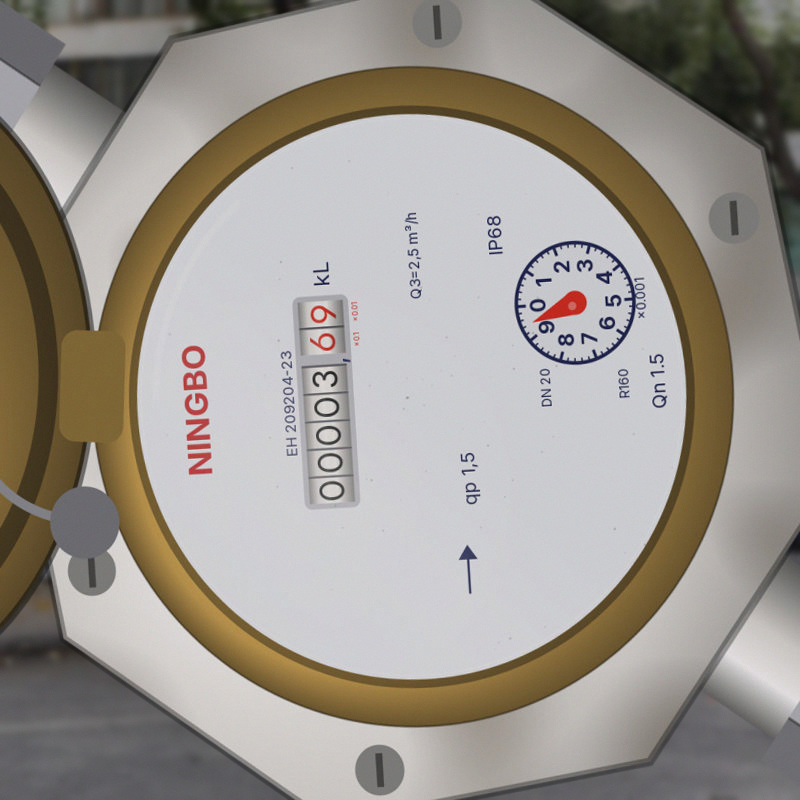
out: 3.689 kL
